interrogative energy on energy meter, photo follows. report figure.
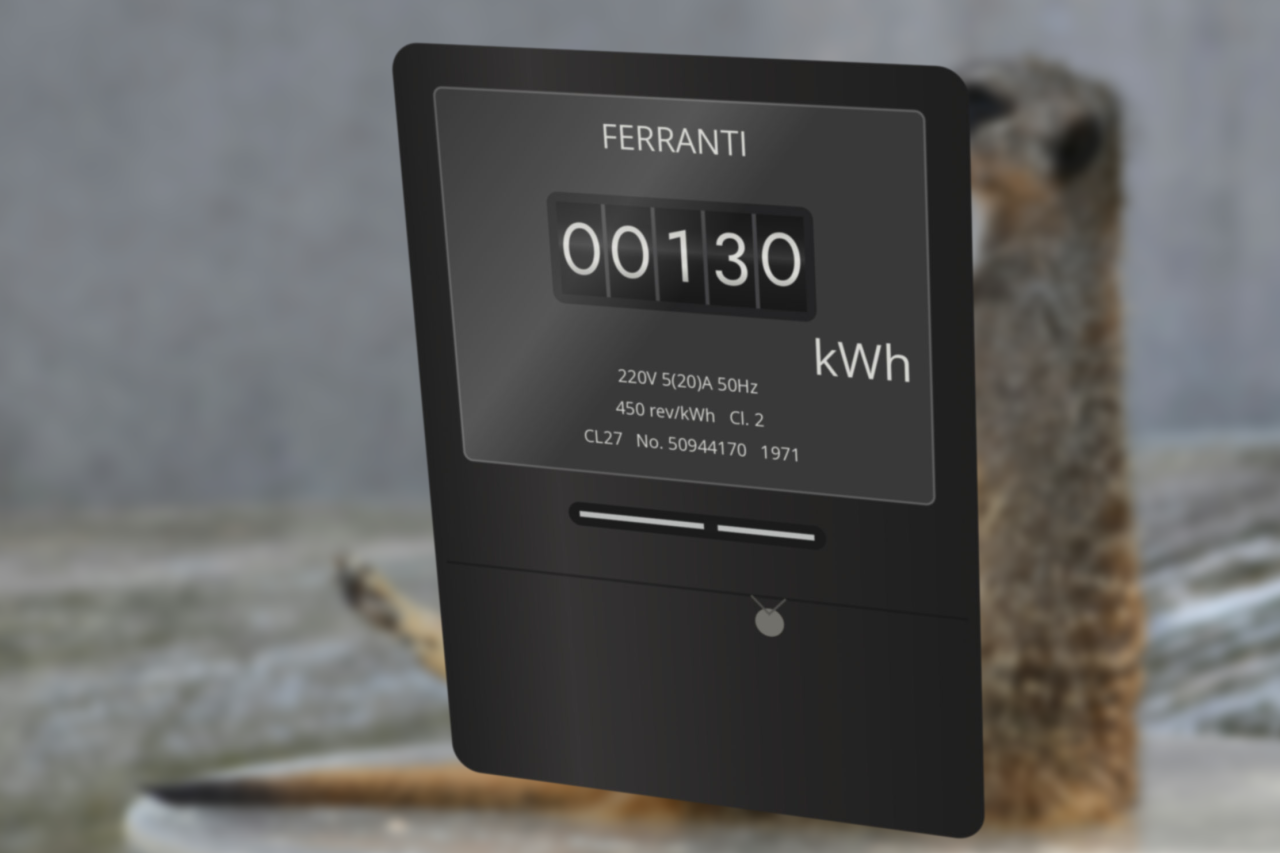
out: 130 kWh
